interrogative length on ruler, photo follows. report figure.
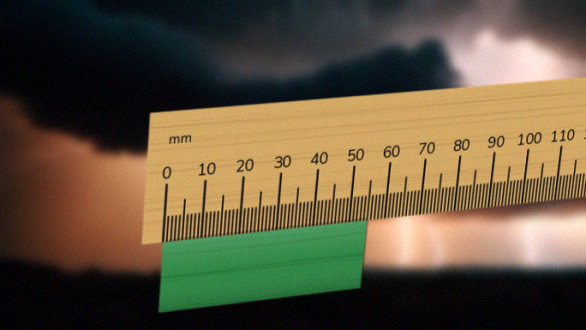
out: 55 mm
